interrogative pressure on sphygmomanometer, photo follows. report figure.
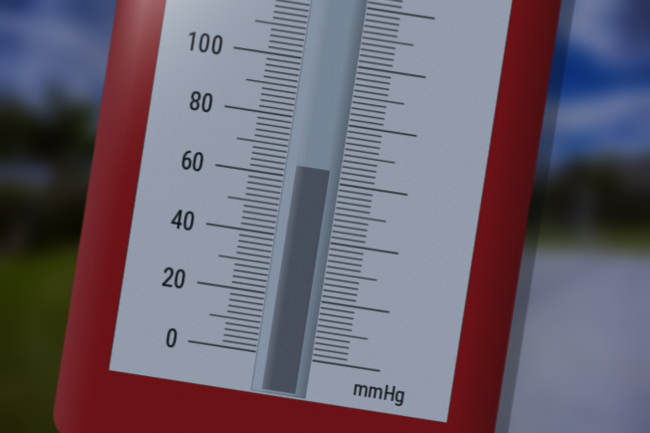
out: 64 mmHg
